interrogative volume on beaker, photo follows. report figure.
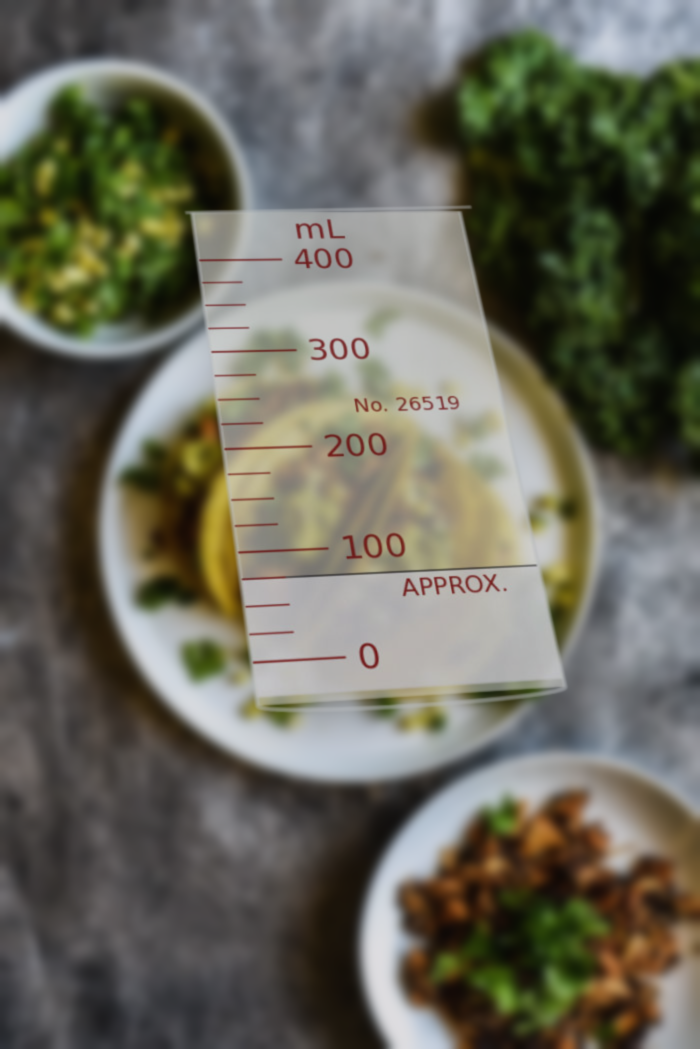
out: 75 mL
